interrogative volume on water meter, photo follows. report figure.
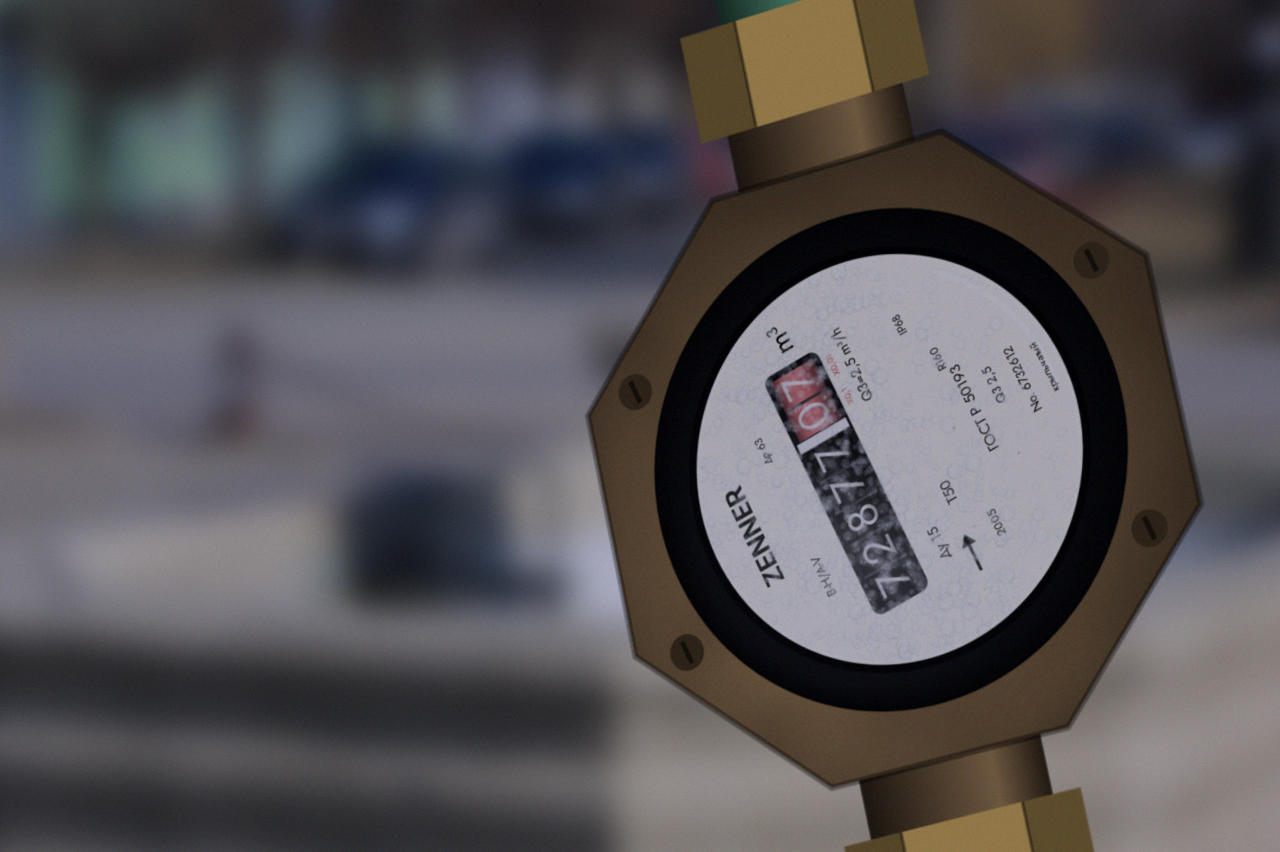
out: 72877.07 m³
